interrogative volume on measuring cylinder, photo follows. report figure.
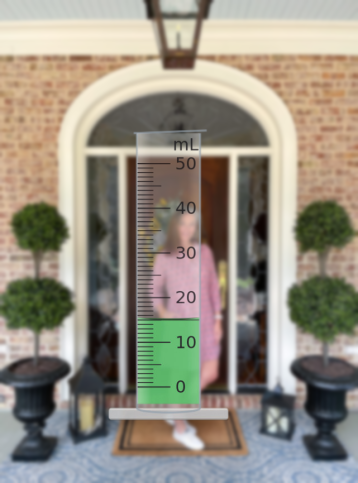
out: 15 mL
